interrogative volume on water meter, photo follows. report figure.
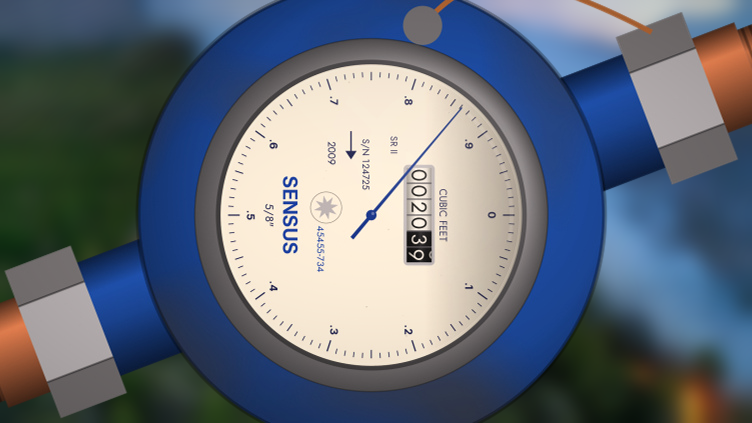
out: 2038.86 ft³
